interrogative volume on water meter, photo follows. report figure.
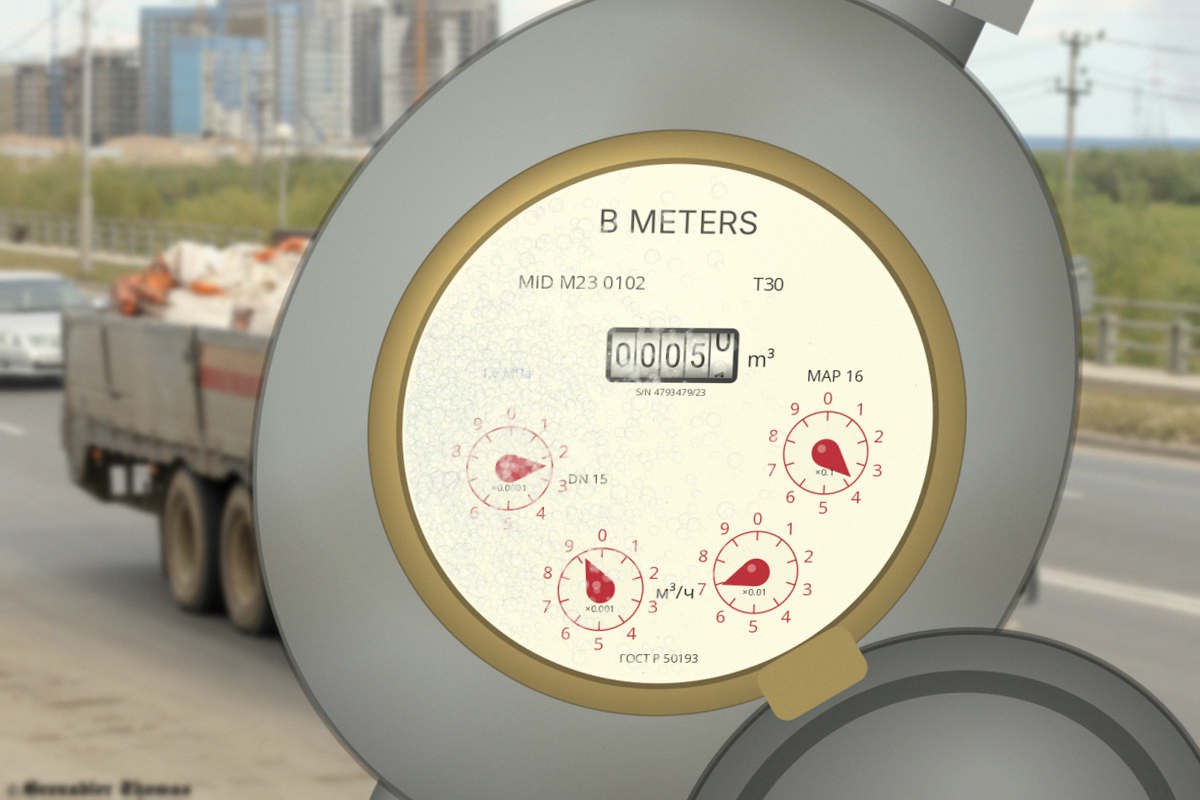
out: 50.3692 m³
